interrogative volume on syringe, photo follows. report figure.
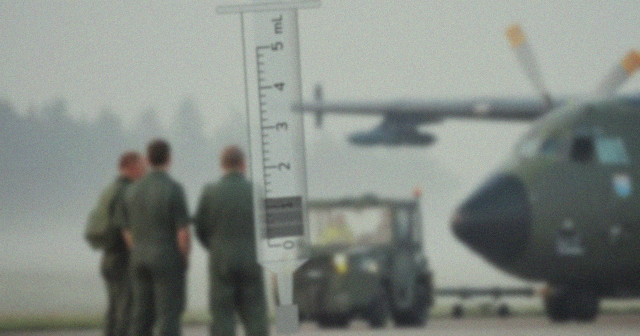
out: 0.2 mL
